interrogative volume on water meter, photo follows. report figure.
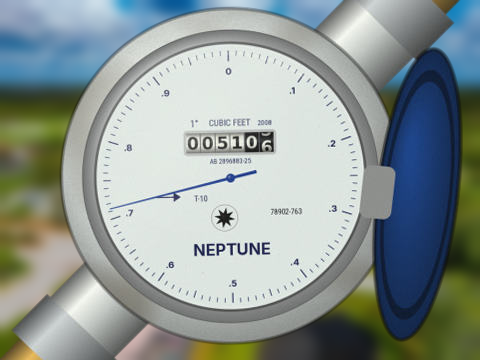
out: 5105.71 ft³
